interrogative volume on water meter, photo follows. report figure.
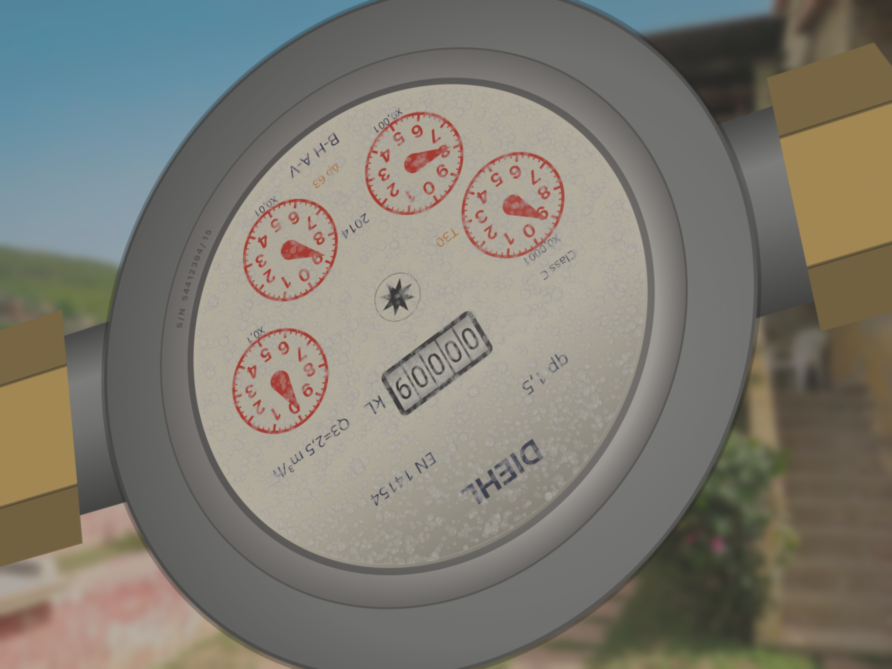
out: 8.9879 kL
